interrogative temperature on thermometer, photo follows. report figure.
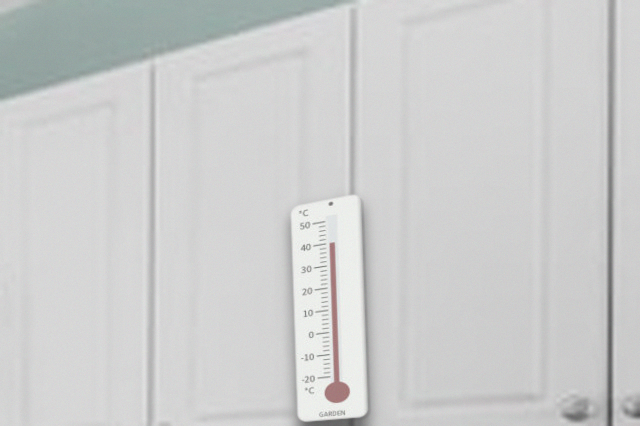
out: 40 °C
